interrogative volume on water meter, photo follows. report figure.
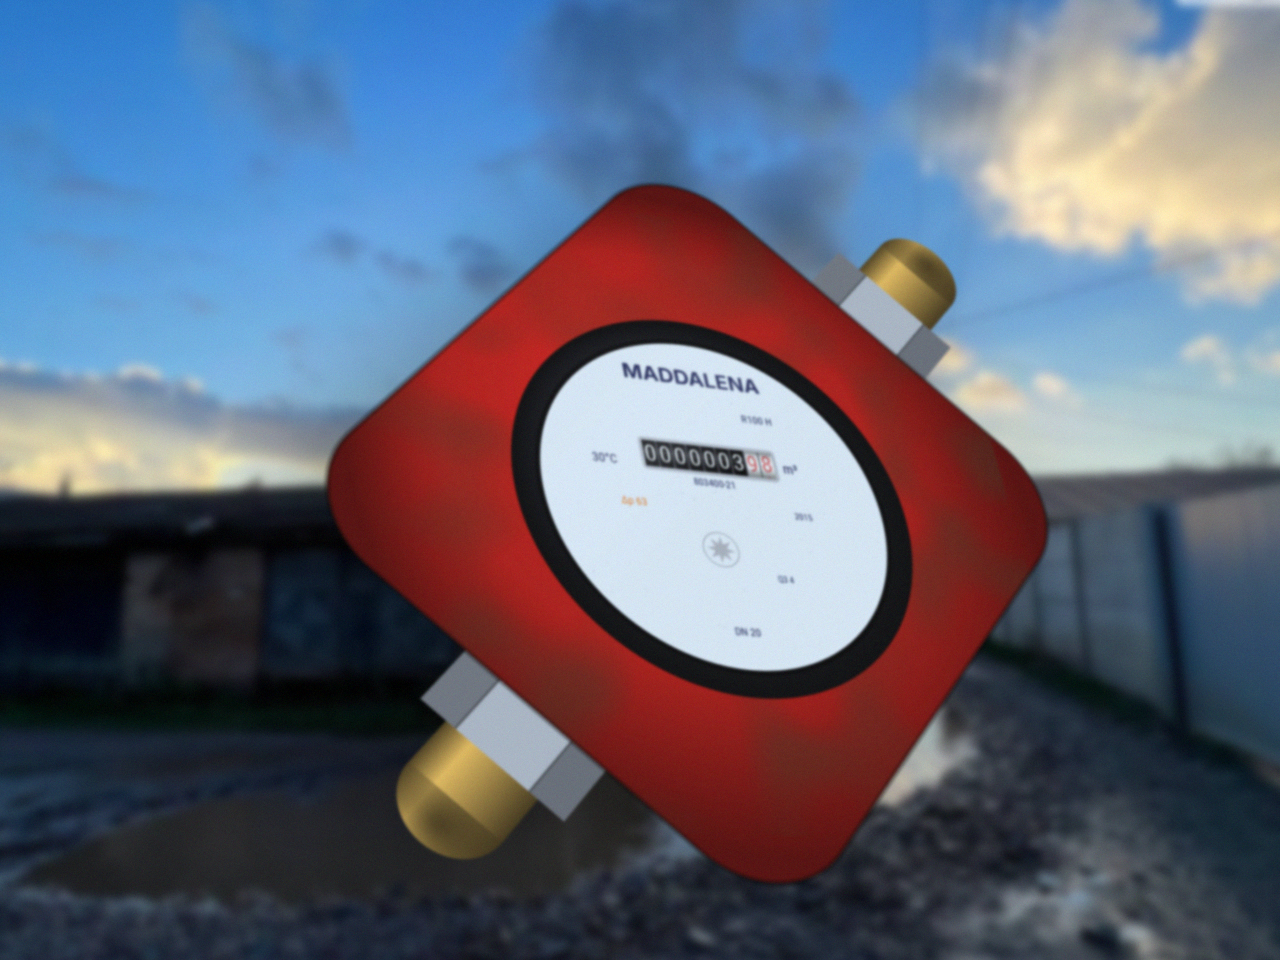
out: 3.98 m³
